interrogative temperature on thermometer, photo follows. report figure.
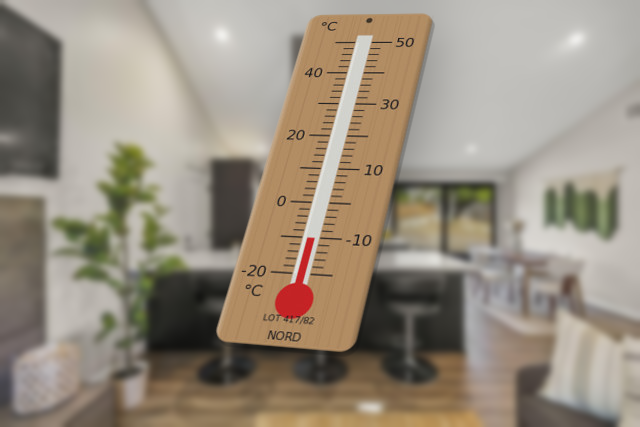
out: -10 °C
